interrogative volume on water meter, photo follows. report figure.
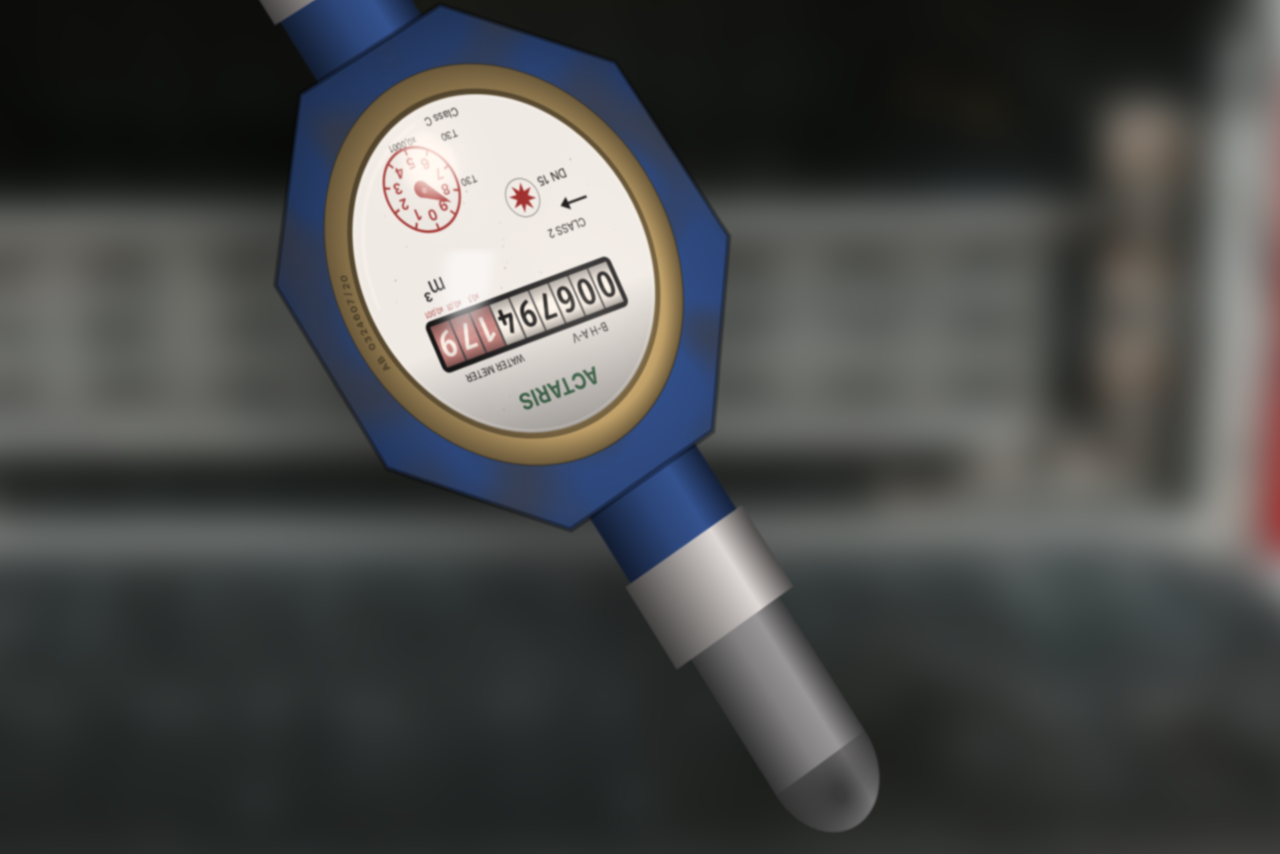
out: 6794.1798 m³
